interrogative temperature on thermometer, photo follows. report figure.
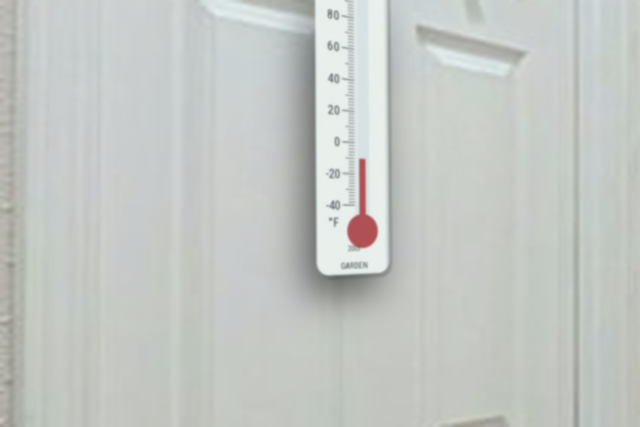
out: -10 °F
